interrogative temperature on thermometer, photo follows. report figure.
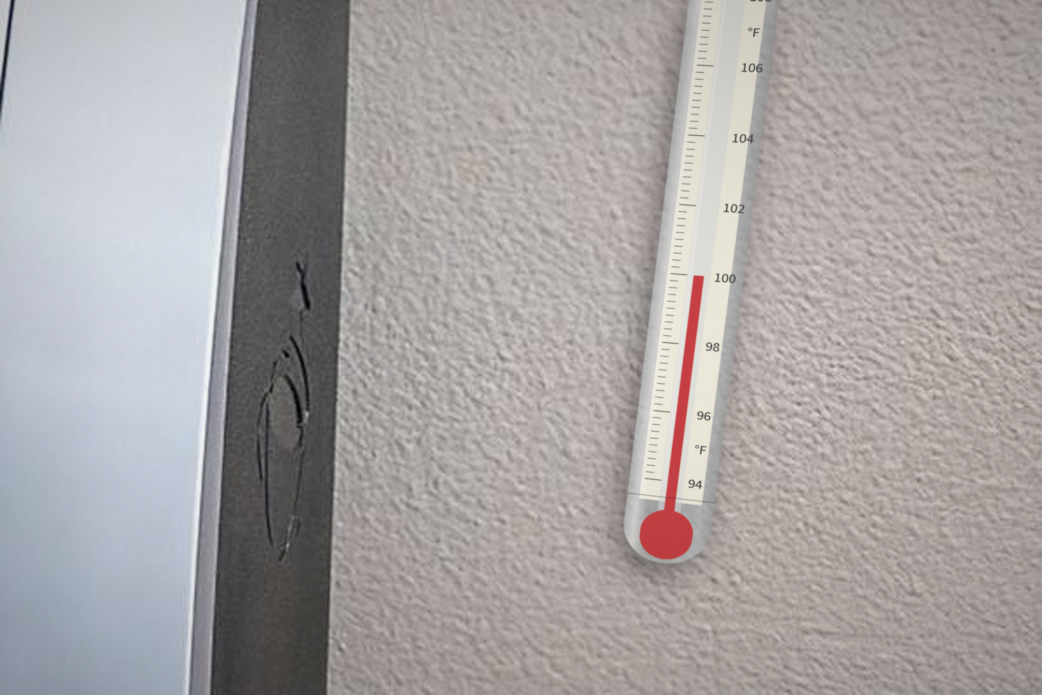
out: 100 °F
